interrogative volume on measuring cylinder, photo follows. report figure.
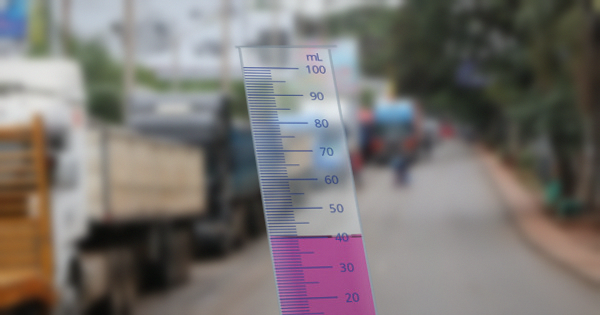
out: 40 mL
